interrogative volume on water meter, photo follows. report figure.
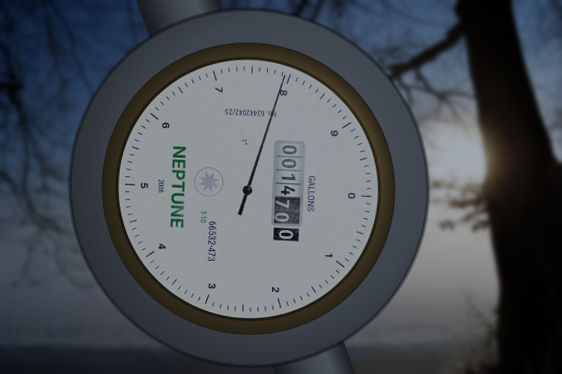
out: 14697.9 gal
